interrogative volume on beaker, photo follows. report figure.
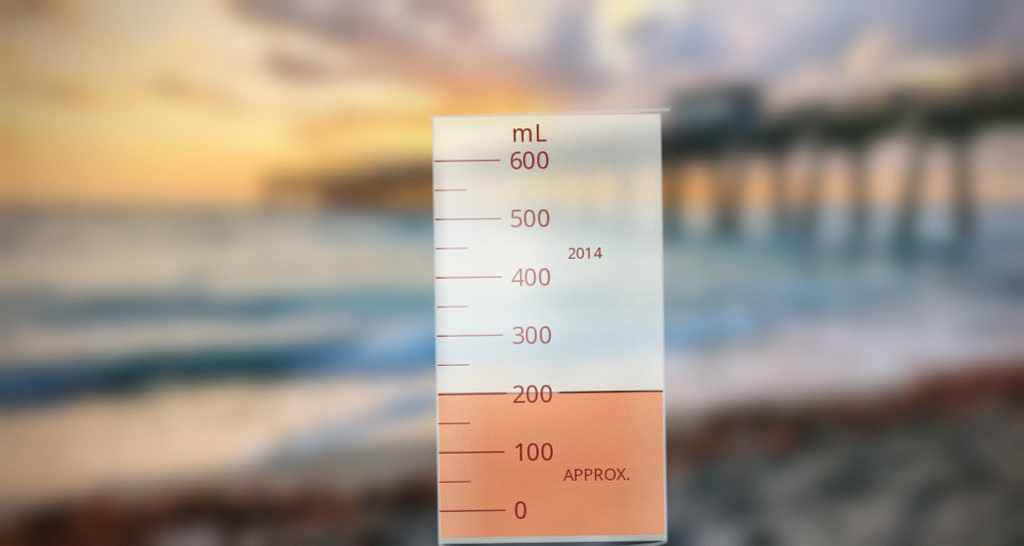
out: 200 mL
